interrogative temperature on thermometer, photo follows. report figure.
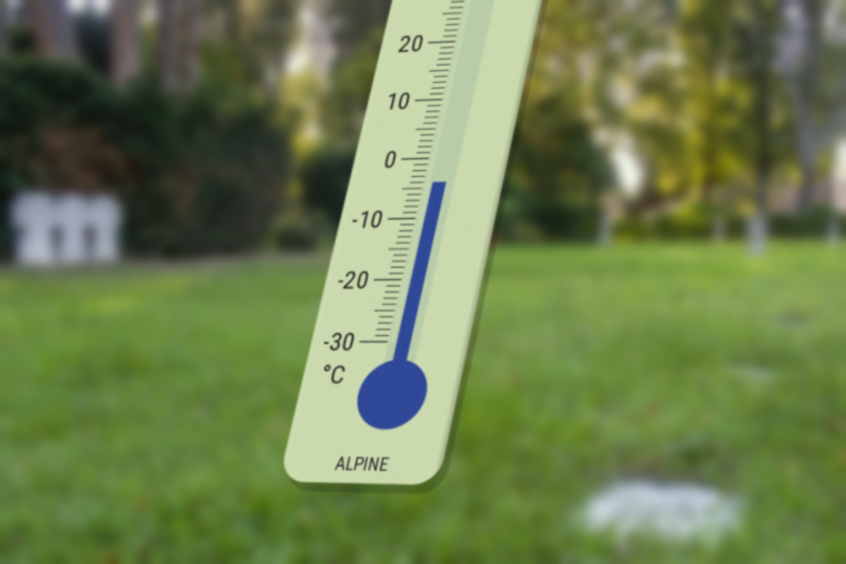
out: -4 °C
